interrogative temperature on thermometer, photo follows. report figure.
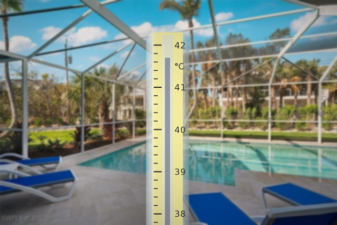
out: 41.7 °C
